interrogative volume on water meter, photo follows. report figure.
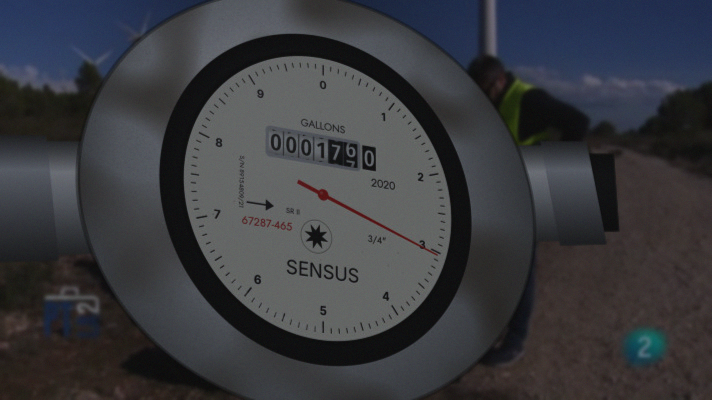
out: 1763.0 gal
